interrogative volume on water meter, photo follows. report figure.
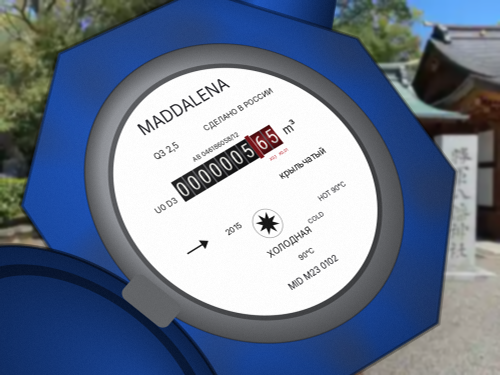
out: 5.65 m³
